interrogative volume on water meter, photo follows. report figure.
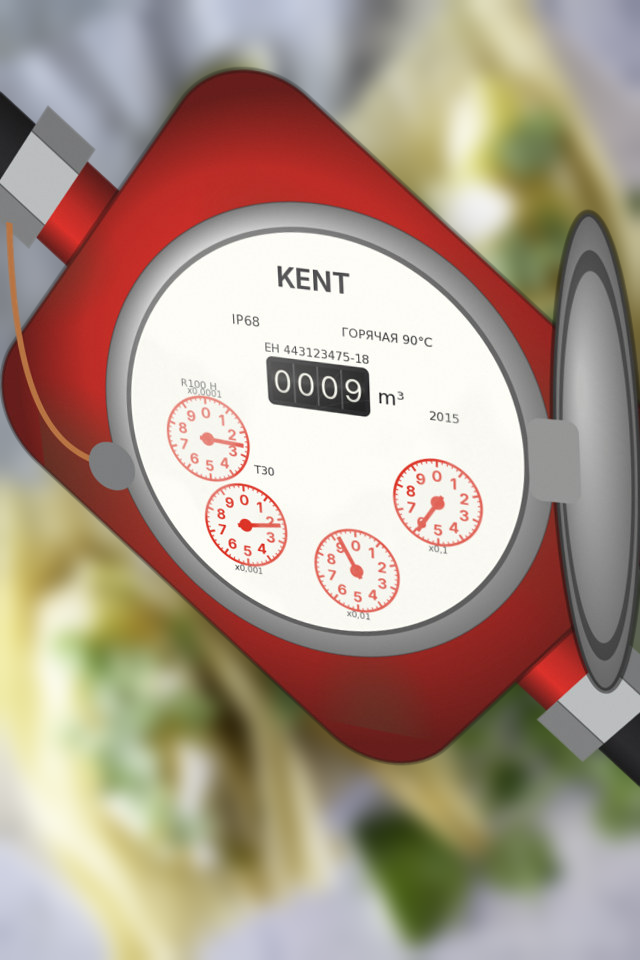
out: 9.5922 m³
